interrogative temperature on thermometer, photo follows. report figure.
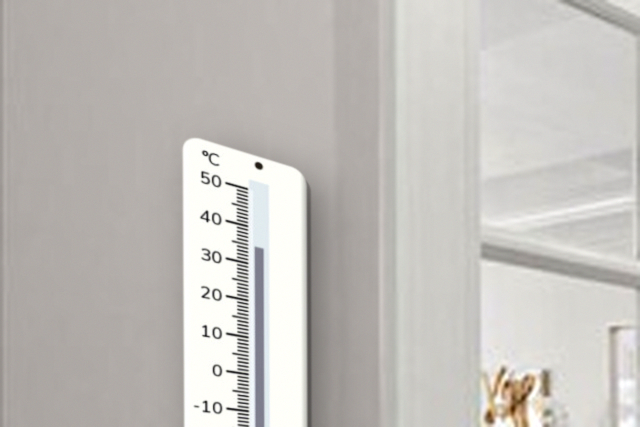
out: 35 °C
